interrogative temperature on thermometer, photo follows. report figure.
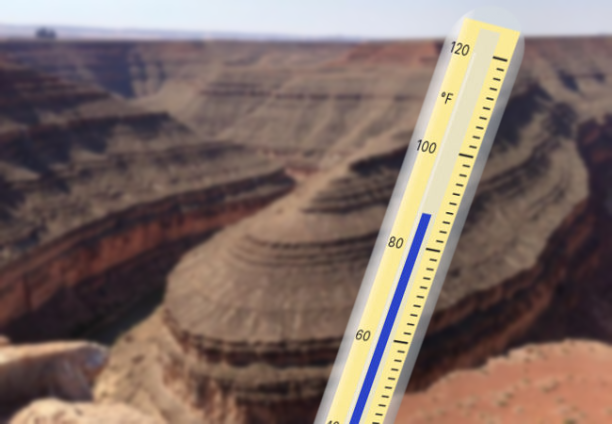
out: 87 °F
